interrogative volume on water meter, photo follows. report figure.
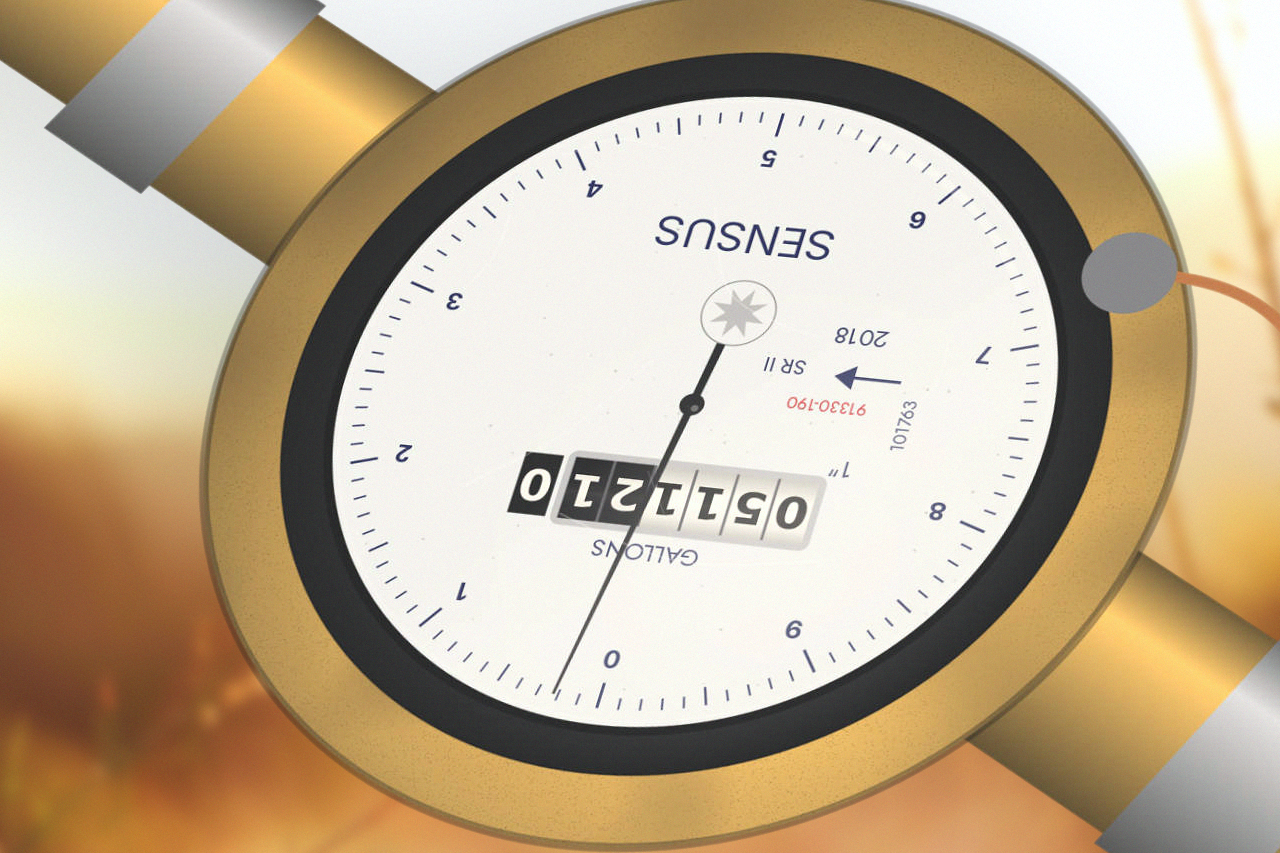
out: 511210.2 gal
